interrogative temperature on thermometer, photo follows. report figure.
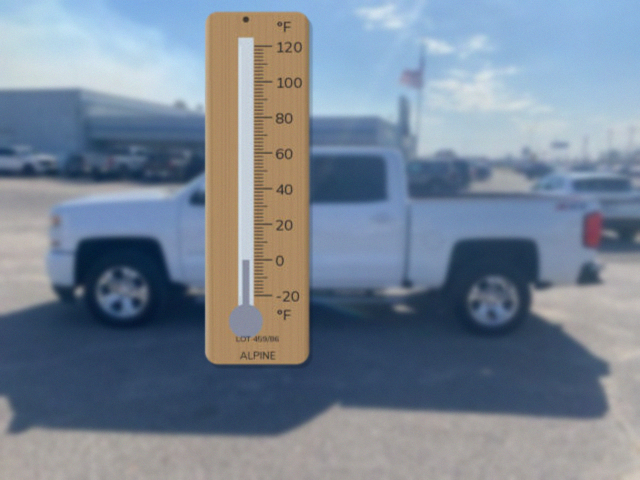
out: 0 °F
